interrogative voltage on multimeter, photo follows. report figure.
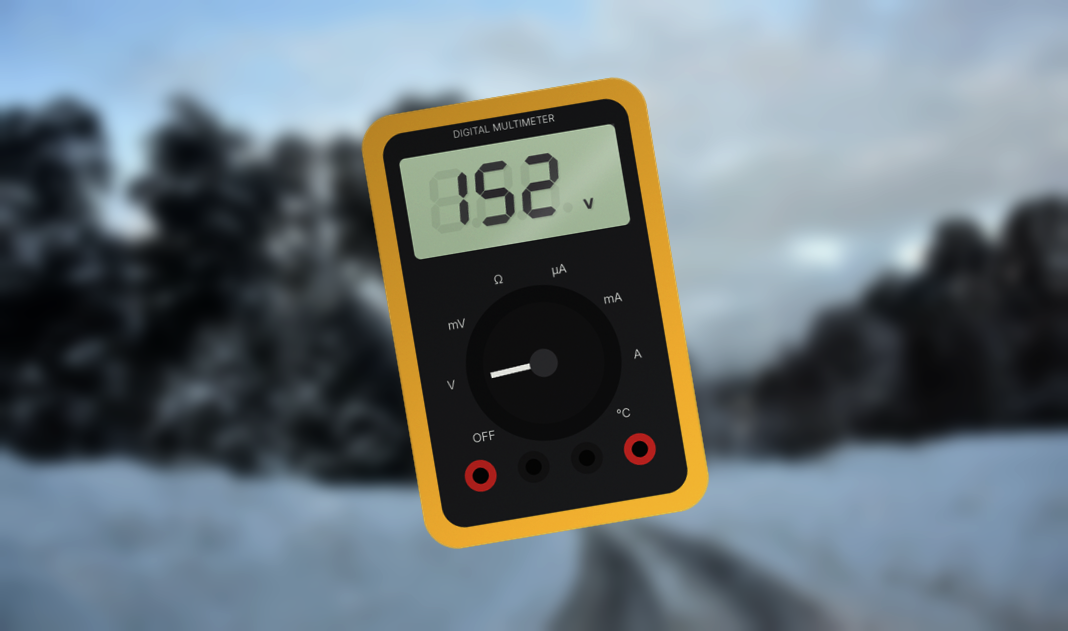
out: 152 V
